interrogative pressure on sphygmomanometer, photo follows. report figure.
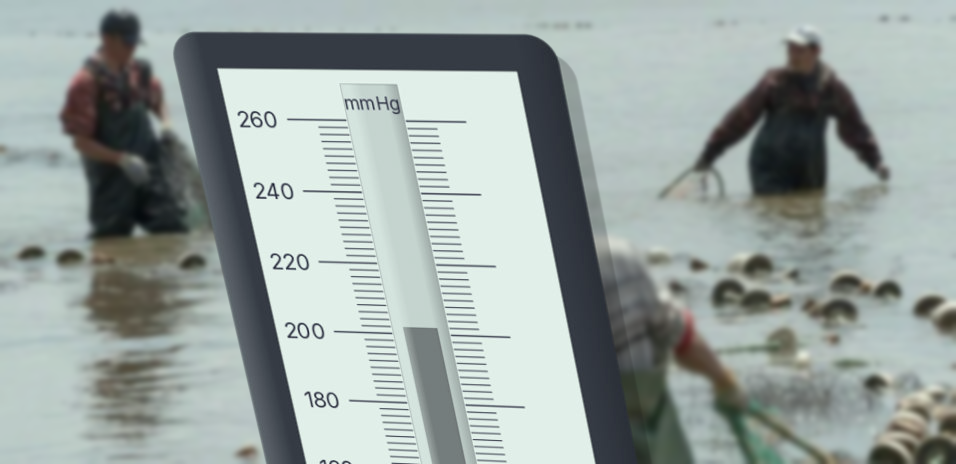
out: 202 mmHg
